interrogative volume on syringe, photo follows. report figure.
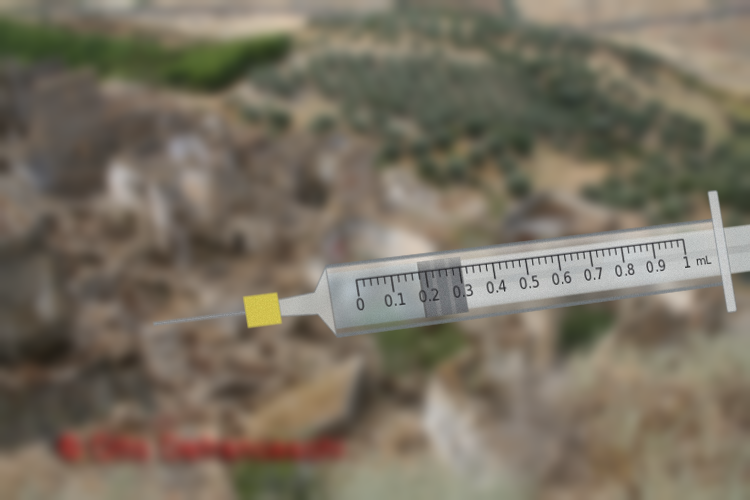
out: 0.18 mL
